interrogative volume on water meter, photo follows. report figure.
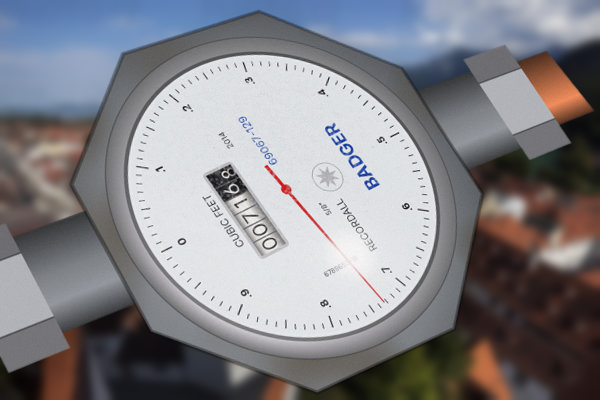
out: 7167.73 ft³
